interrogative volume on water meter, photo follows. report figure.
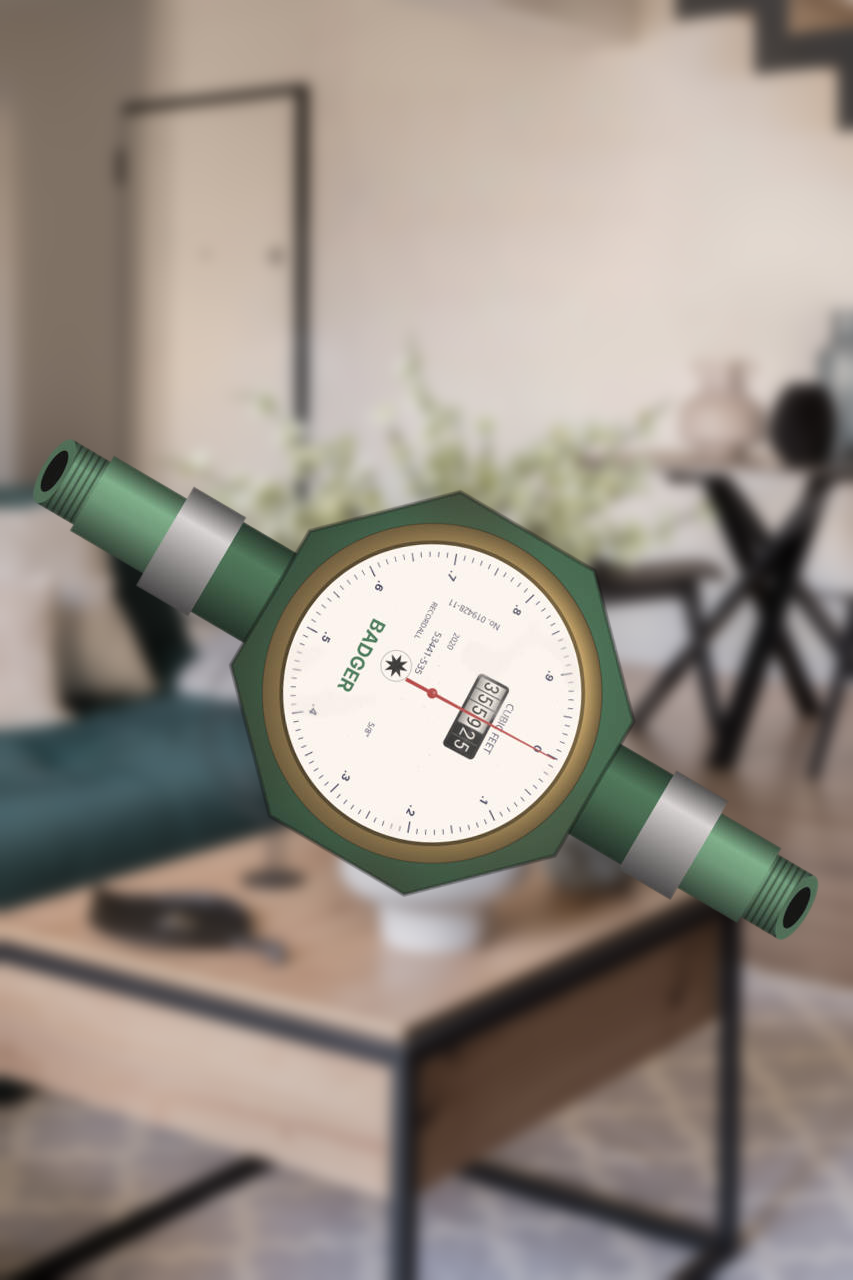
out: 355925.00 ft³
